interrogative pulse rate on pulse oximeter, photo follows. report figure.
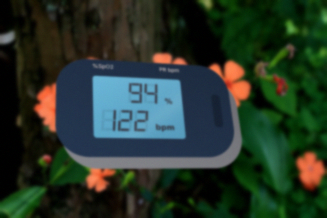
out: 122 bpm
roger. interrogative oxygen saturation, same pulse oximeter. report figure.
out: 94 %
